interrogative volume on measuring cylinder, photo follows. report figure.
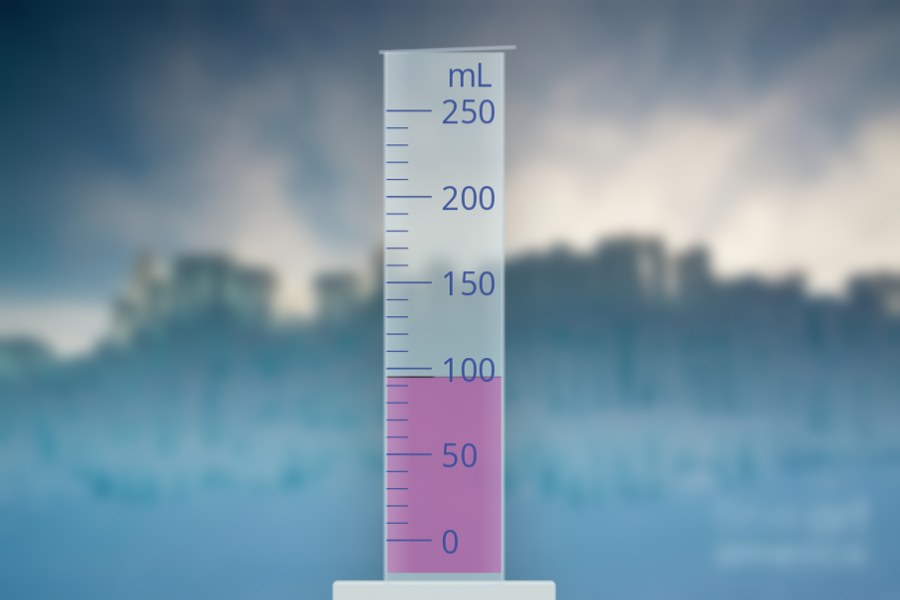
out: 95 mL
